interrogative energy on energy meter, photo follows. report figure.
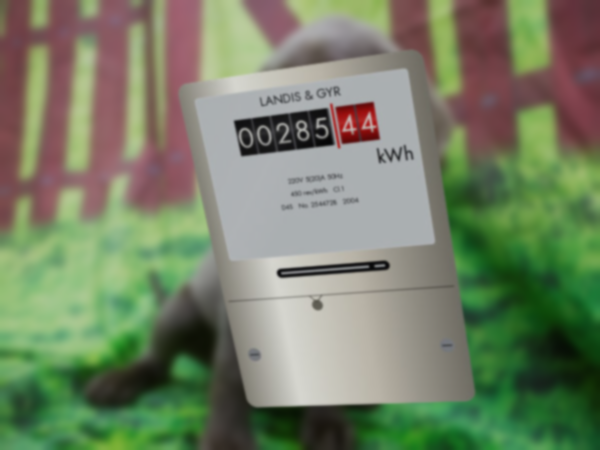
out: 285.44 kWh
